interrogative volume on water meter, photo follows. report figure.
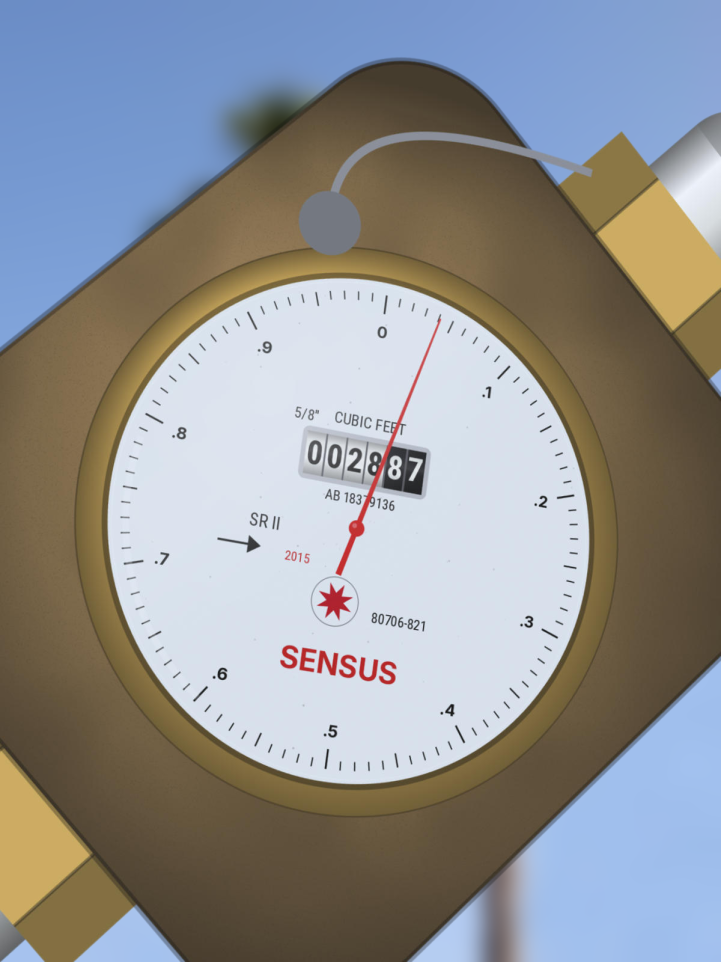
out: 2887.04 ft³
